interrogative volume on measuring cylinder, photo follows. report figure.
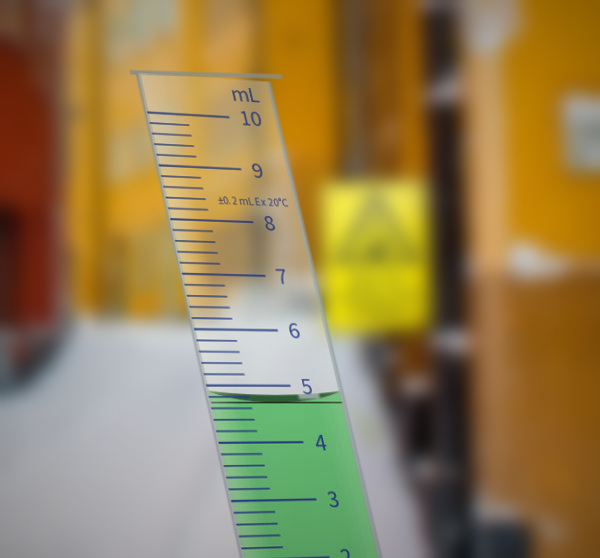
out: 4.7 mL
